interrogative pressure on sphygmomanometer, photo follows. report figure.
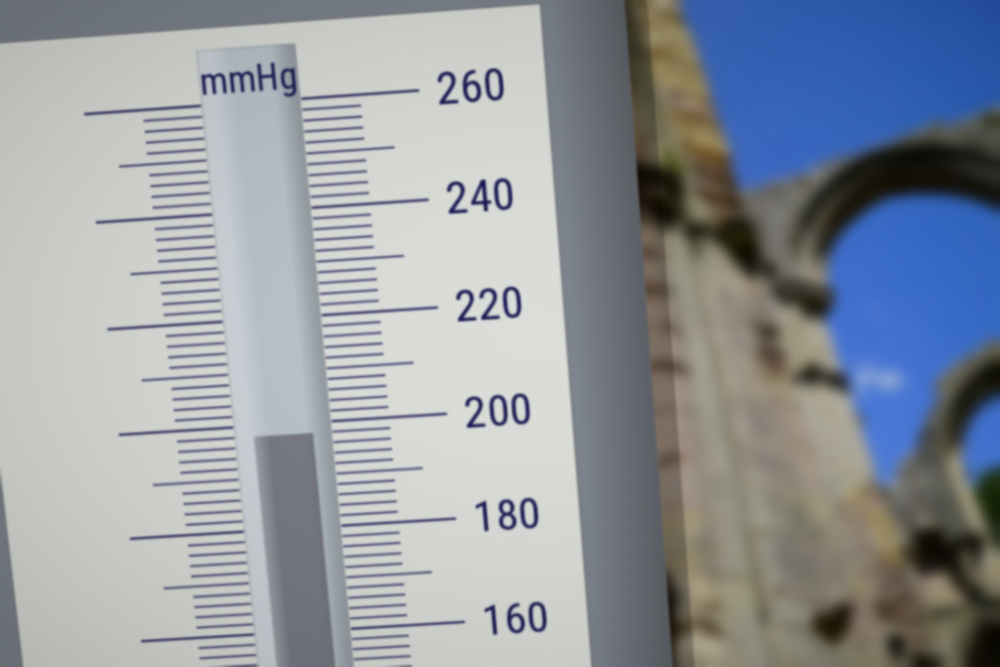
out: 198 mmHg
